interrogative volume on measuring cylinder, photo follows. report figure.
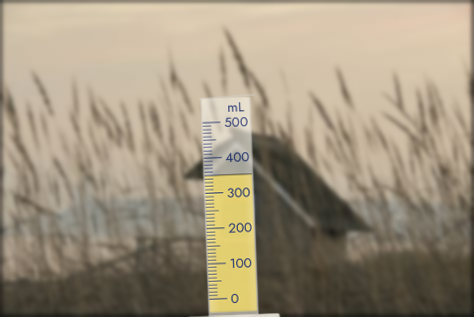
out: 350 mL
